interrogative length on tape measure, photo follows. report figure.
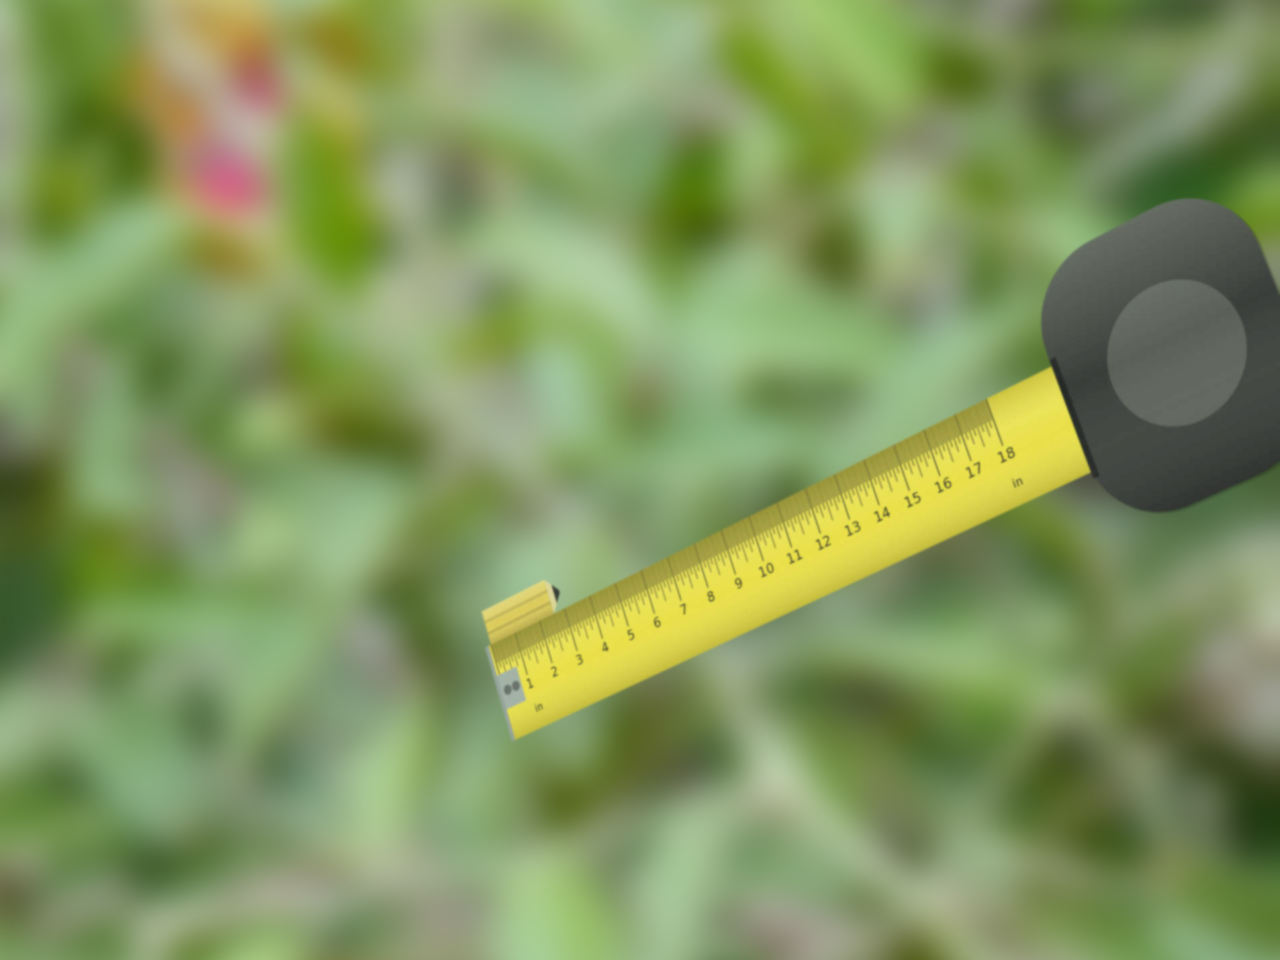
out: 3 in
